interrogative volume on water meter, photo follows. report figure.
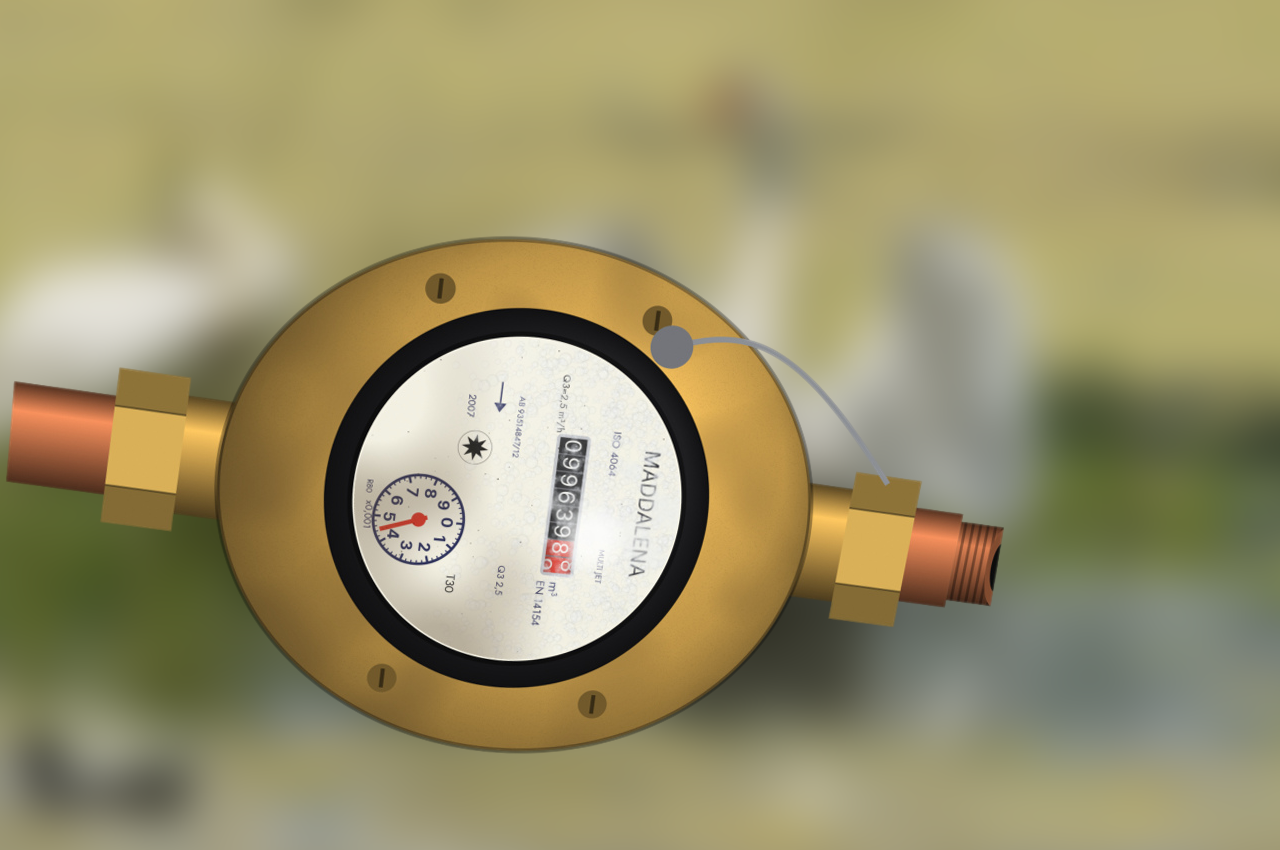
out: 99639.884 m³
